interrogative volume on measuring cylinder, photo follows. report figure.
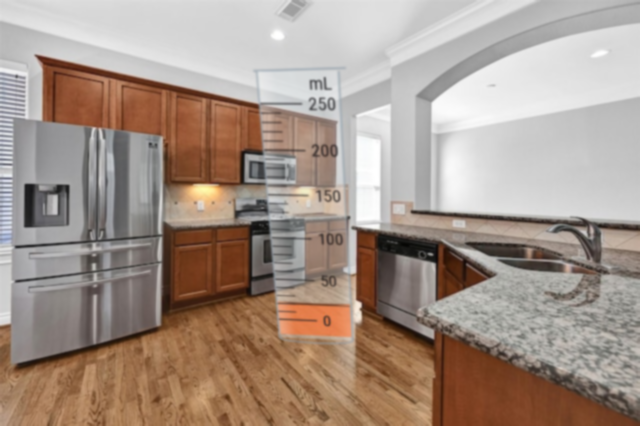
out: 20 mL
